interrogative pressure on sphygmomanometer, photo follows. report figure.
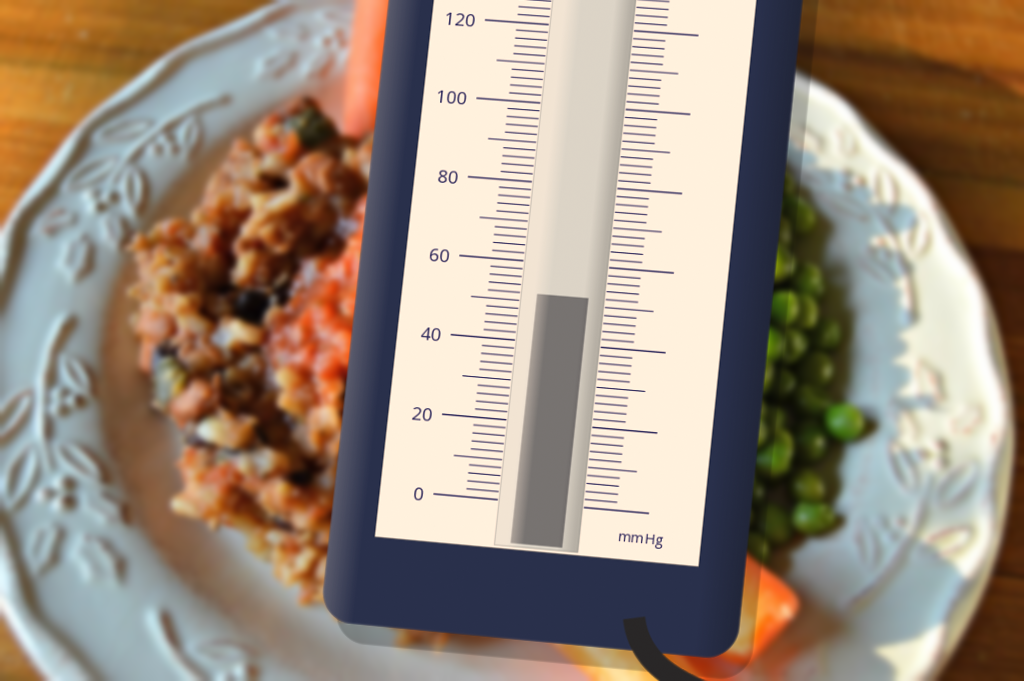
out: 52 mmHg
